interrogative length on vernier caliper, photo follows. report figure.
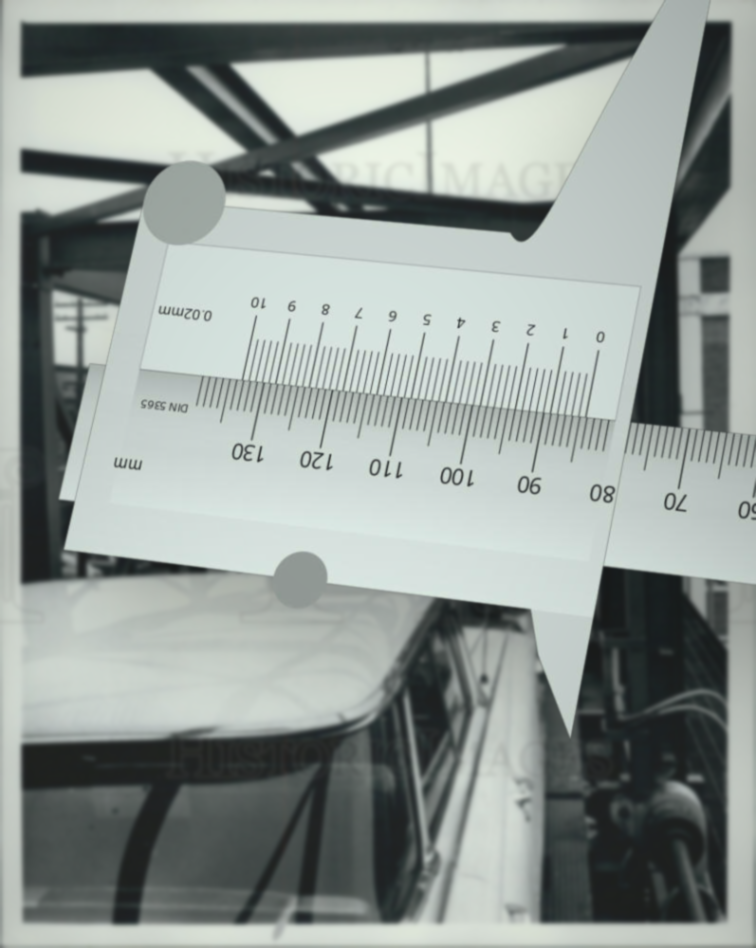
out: 84.2 mm
